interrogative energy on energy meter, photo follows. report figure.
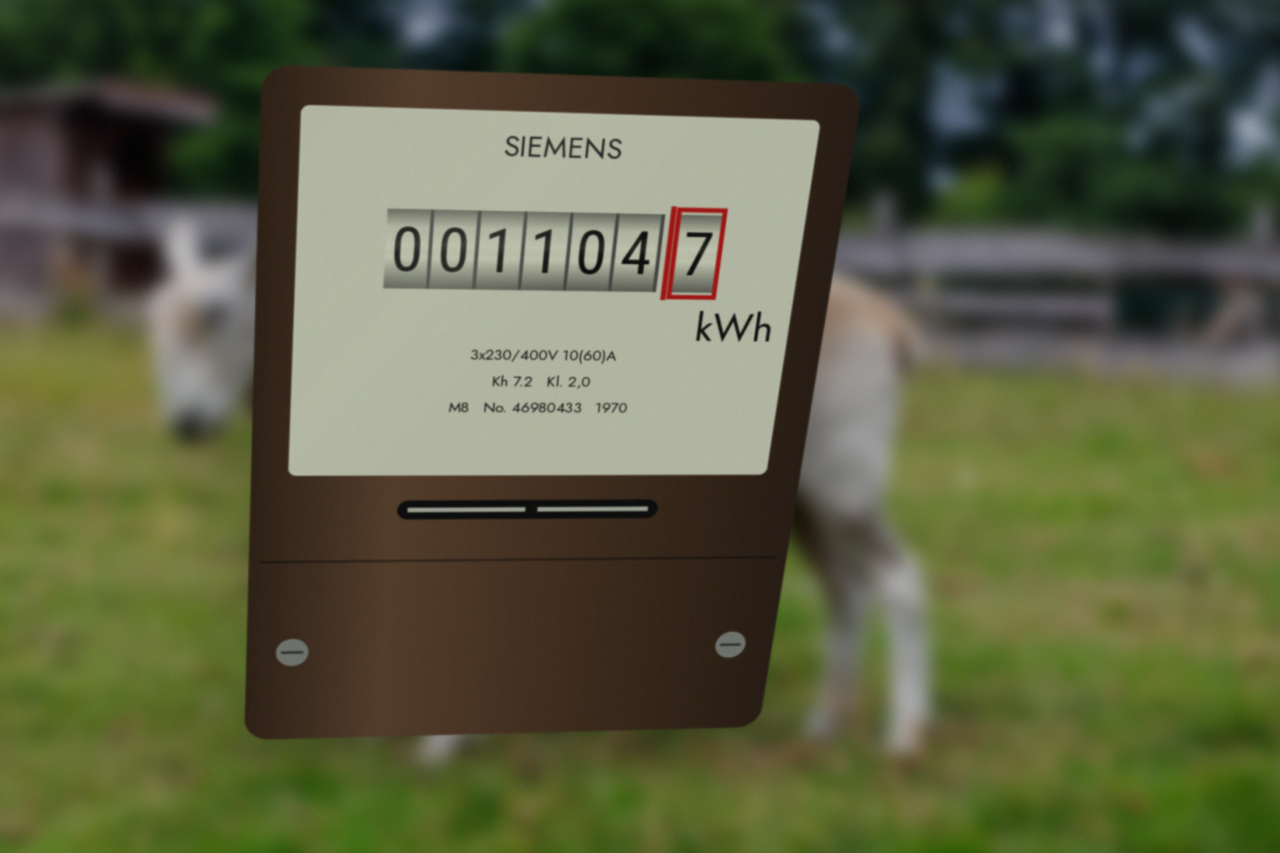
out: 1104.7 kWh
